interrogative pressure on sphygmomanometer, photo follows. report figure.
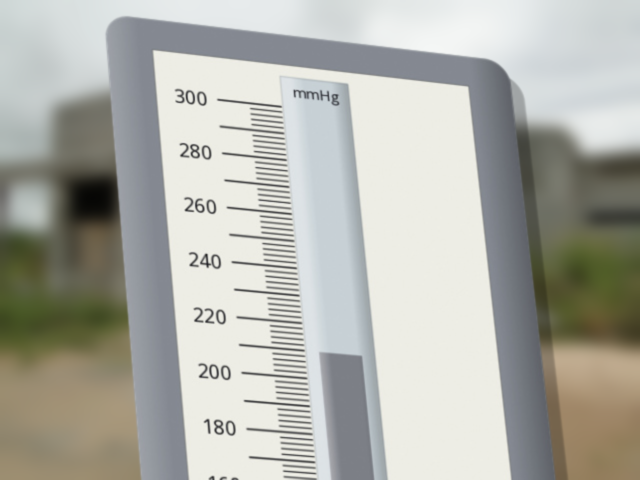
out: 210 mmHg
